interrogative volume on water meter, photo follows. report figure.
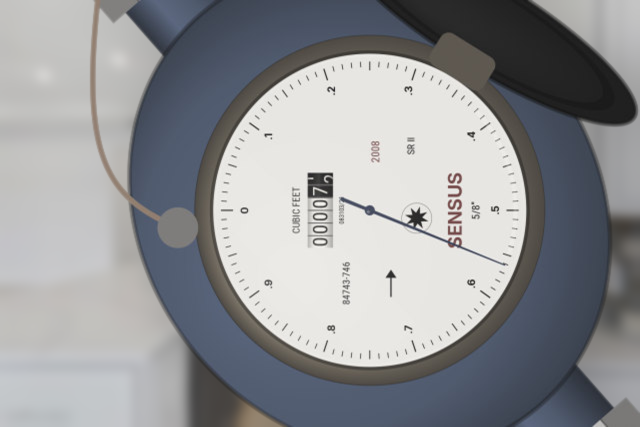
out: 71.56 ft³
